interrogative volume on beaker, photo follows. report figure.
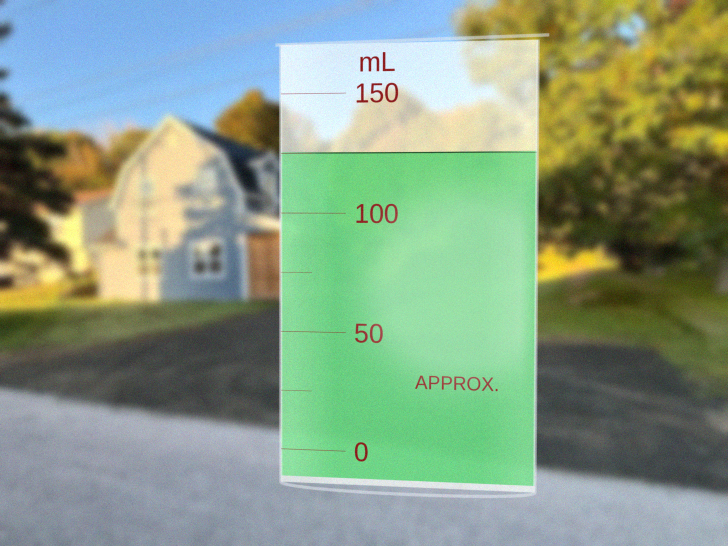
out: 125 mL
